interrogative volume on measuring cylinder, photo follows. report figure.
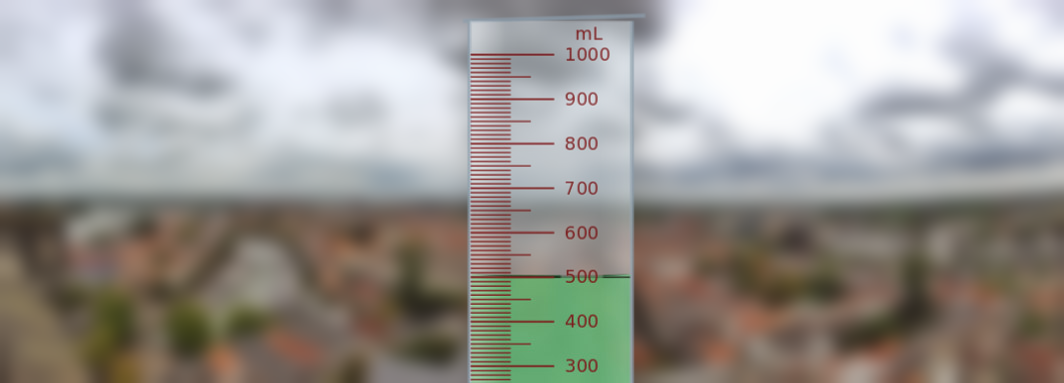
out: 500 mL
